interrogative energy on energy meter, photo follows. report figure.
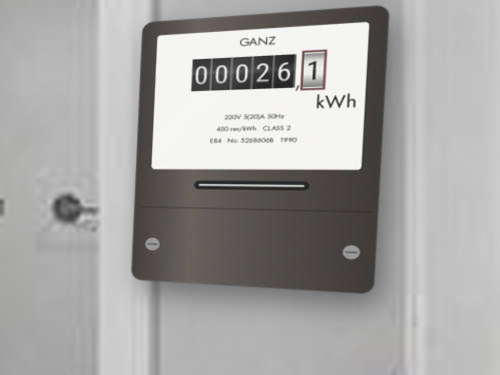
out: 26.1 kWh
